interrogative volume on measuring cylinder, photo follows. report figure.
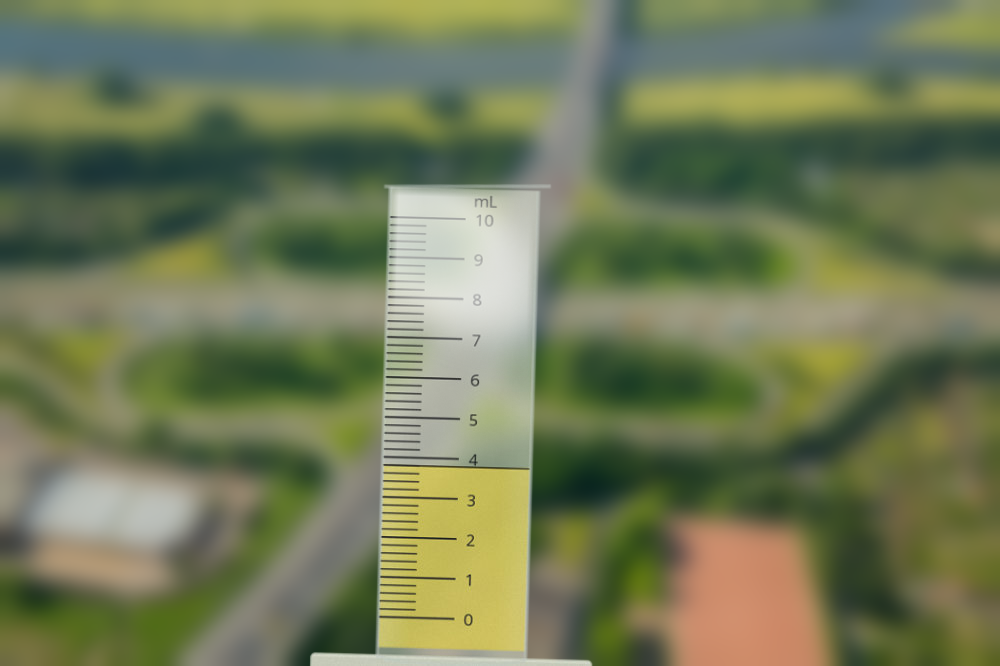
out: 3.8 mL
